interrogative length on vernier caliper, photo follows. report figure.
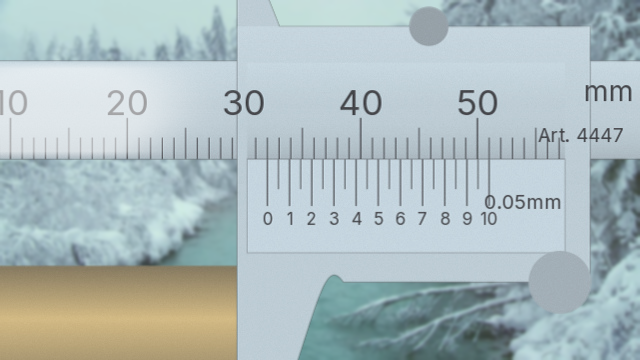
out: 32.0 mm
